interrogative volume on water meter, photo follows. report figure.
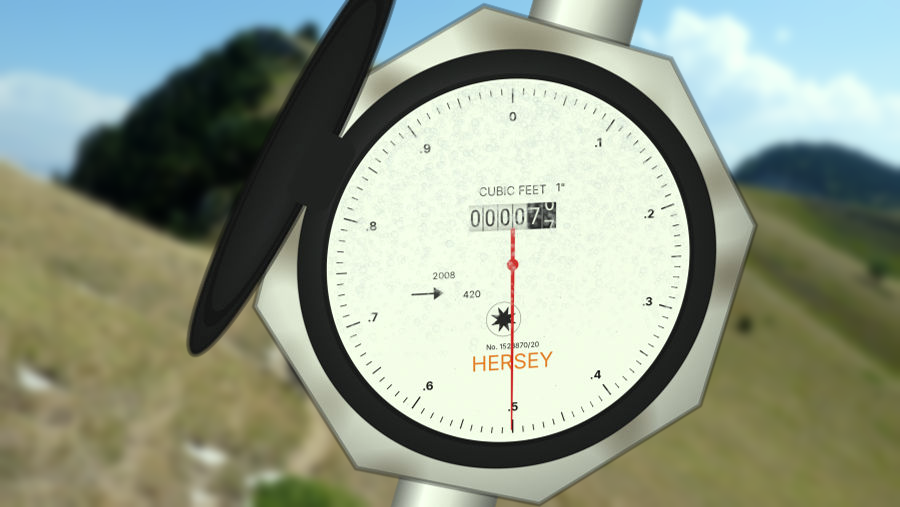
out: 76.50 ft³
